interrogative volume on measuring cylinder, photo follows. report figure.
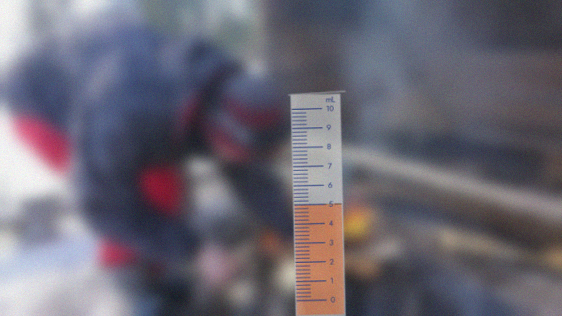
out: 5 mL
